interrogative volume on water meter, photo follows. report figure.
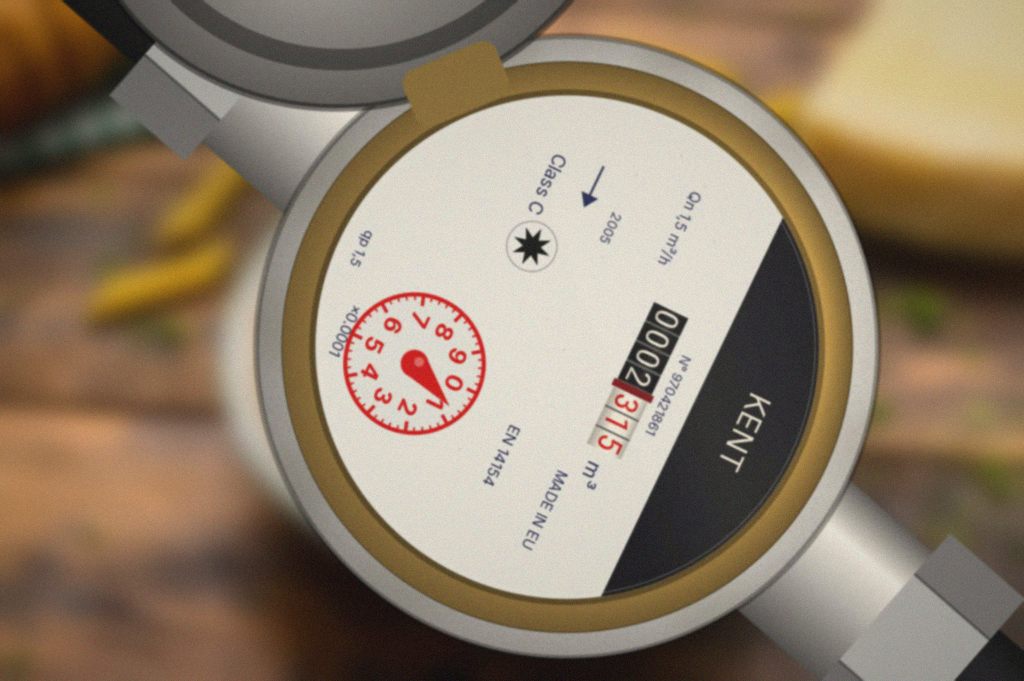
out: 2.3150 m³
